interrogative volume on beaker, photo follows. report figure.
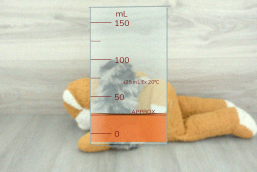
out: 25 mL
